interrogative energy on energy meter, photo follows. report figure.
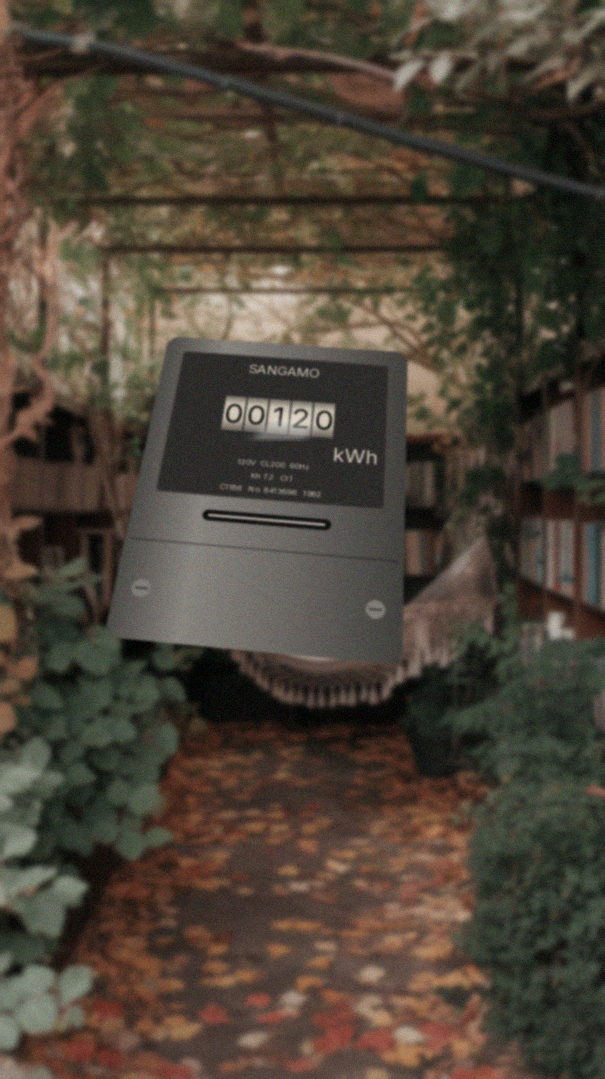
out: 120 kWh
